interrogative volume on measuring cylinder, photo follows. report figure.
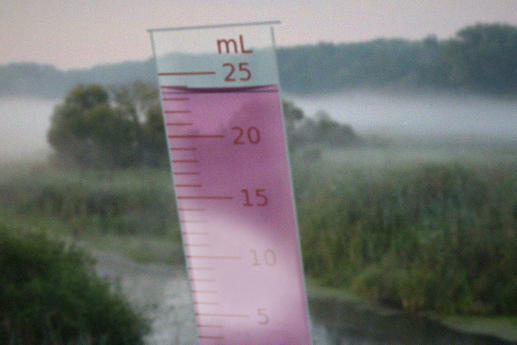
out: 23.5 mL
